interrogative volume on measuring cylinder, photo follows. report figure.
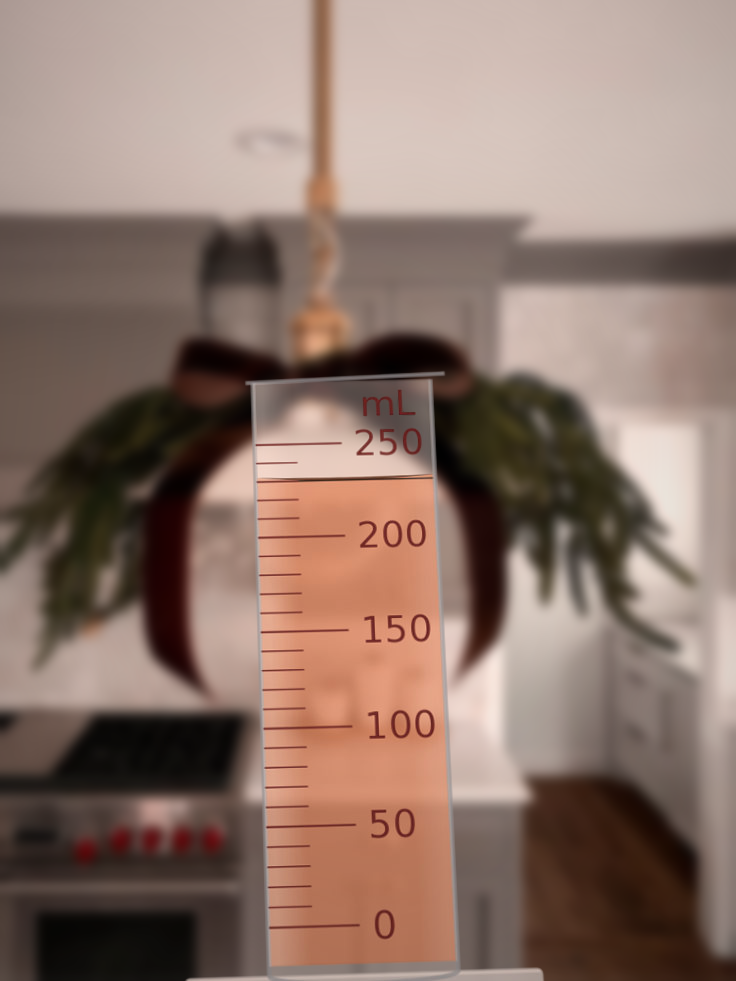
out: 230 mL
